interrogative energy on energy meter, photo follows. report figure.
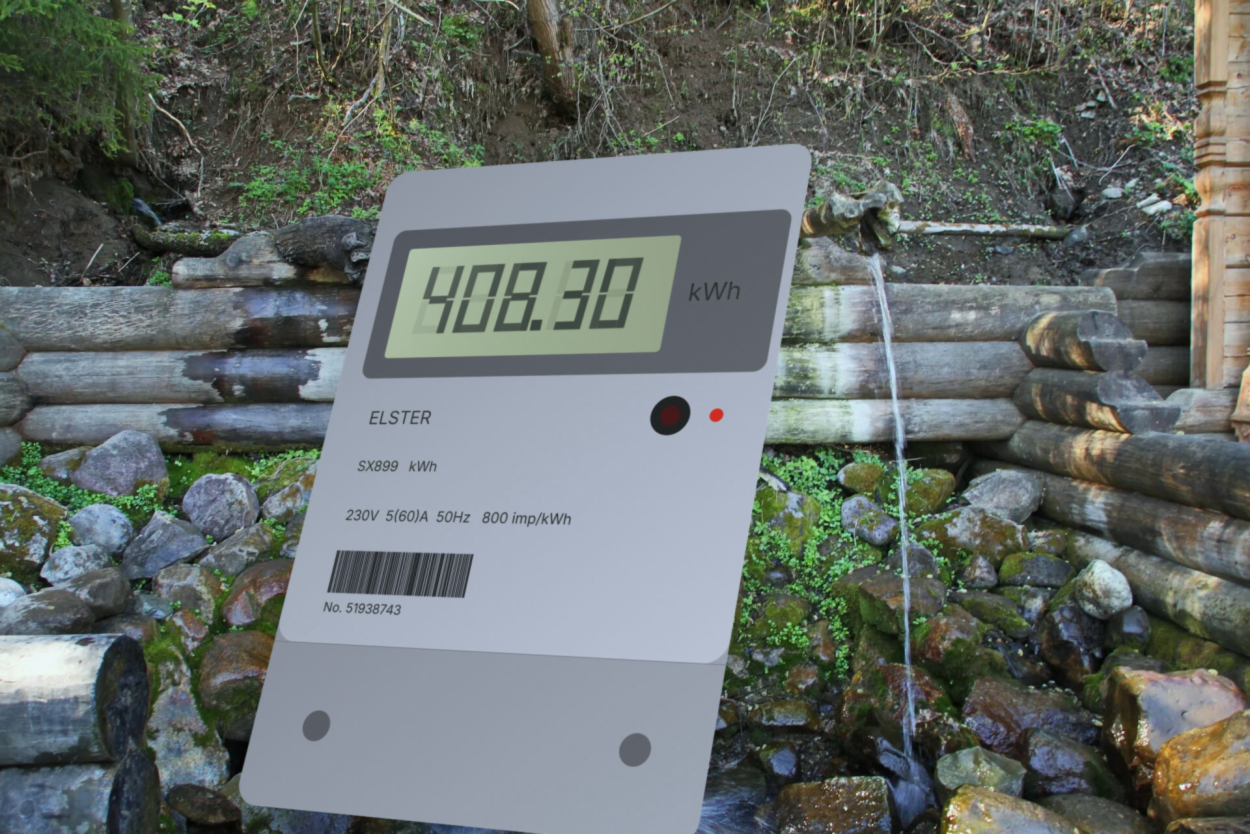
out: 408.30 kWh
